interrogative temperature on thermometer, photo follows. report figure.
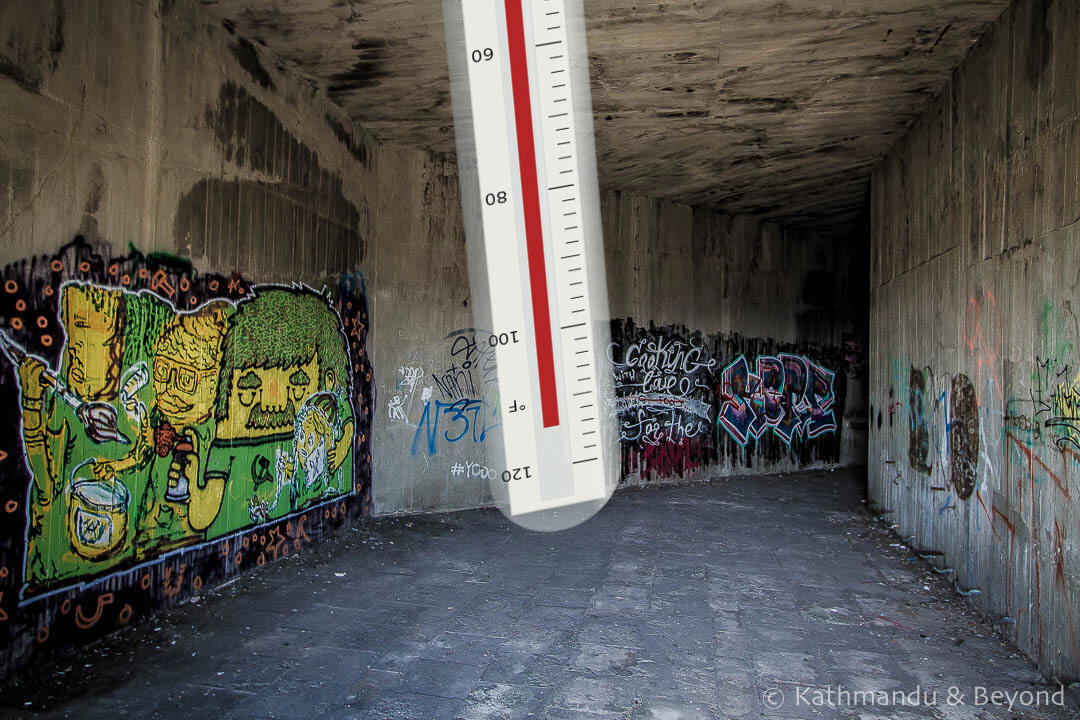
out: 114 °F
